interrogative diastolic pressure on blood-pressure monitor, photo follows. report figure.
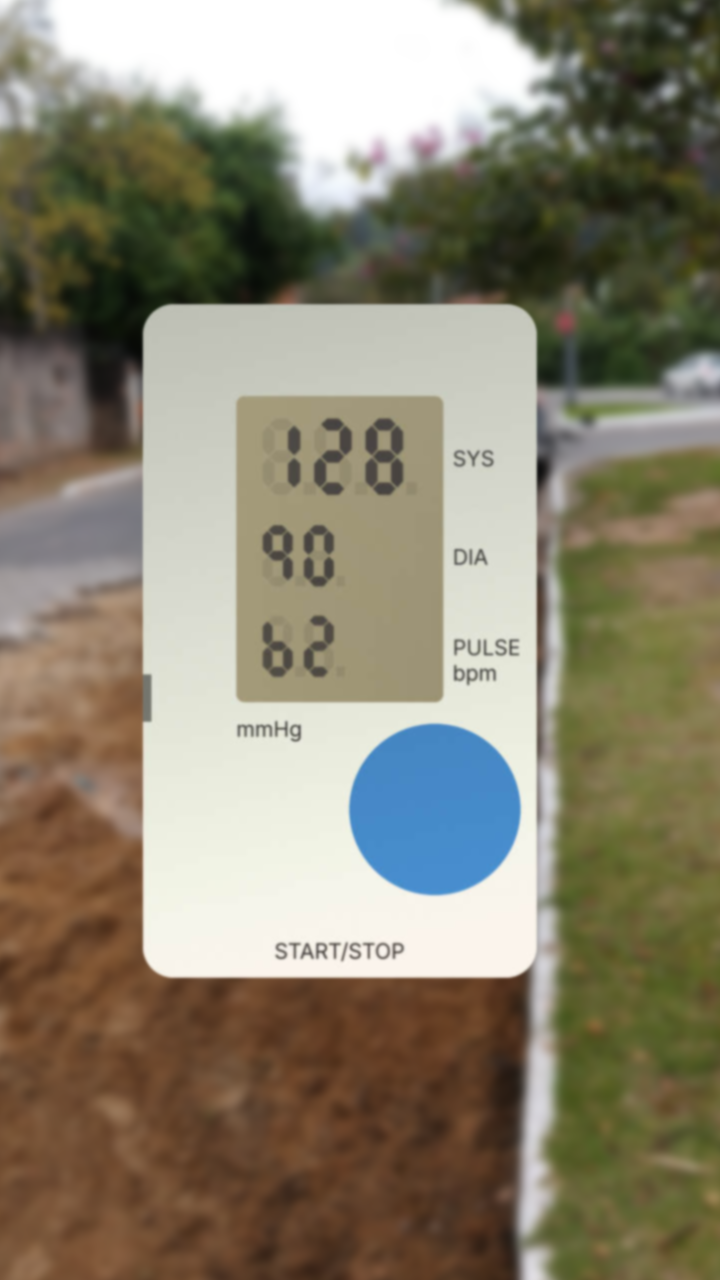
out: 90 mmHg
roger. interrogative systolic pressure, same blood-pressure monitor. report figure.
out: 128 mmHg
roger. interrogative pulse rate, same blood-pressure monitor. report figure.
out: 62 bpm
